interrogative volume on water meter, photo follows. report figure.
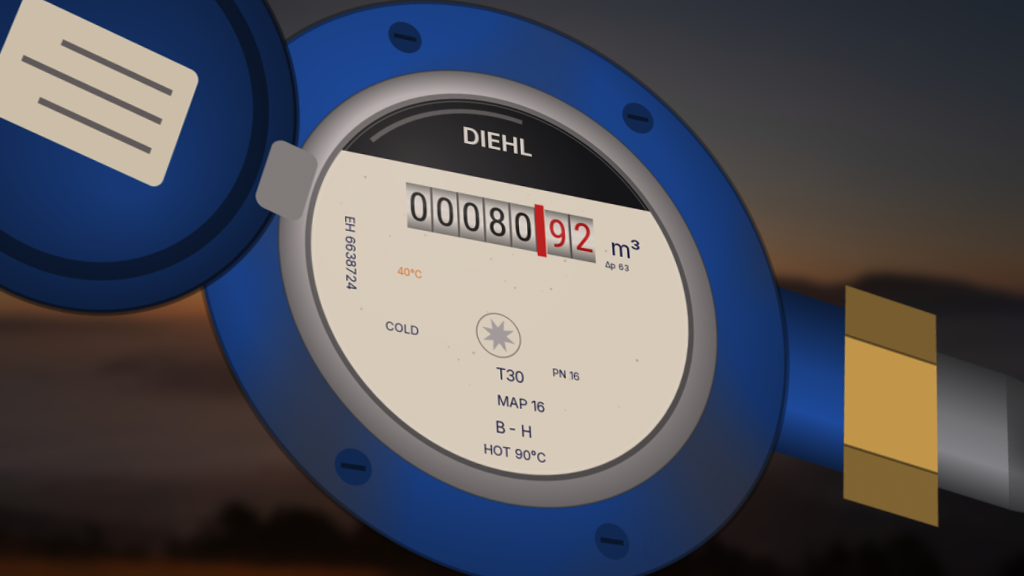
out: 80.92 m³
